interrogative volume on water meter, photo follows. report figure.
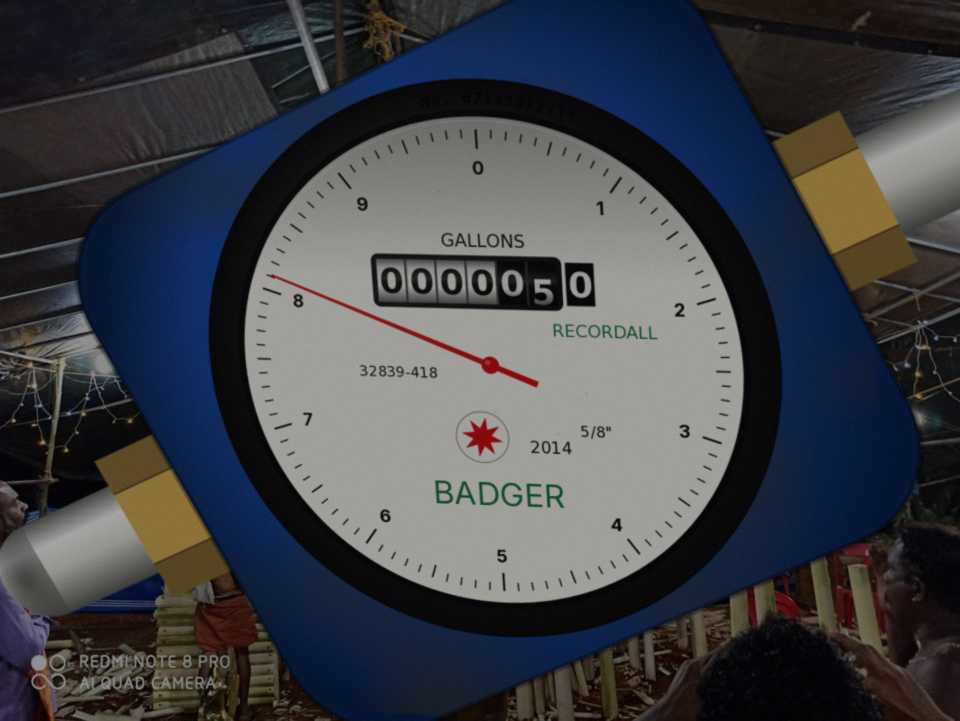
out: 48.1 gal
